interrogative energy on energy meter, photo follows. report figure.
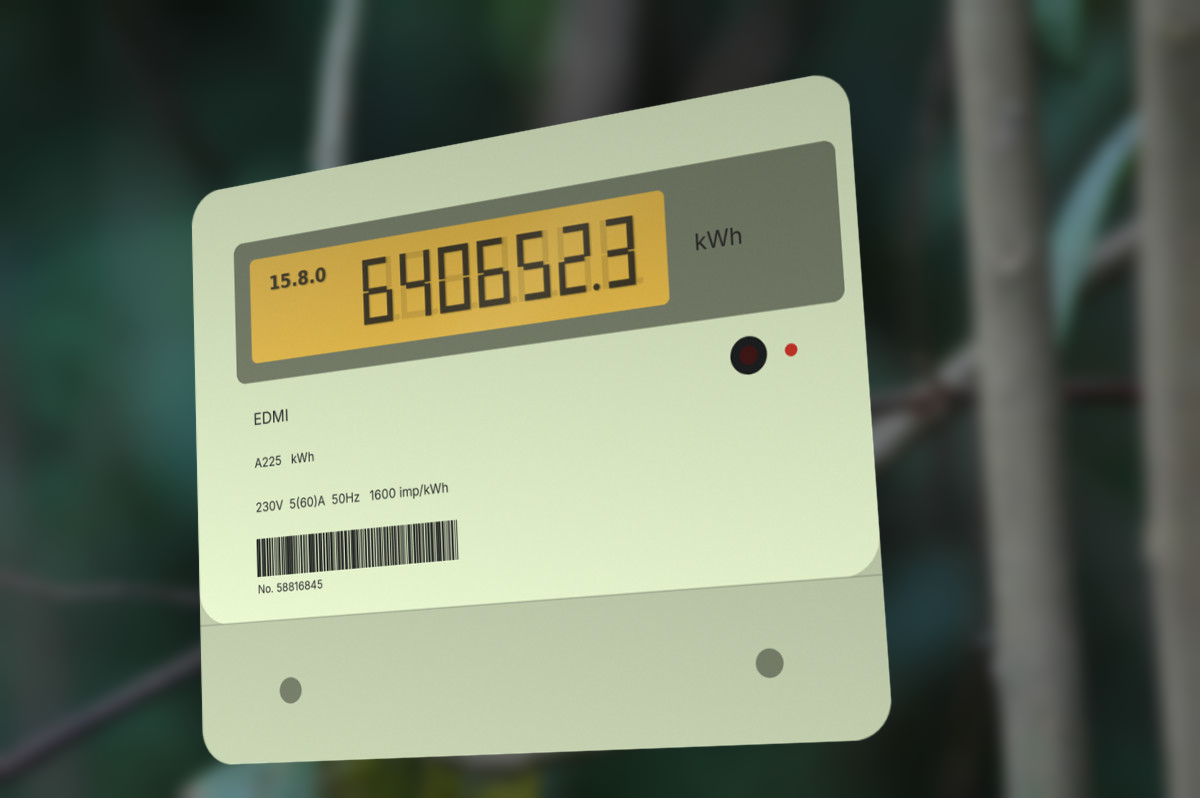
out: 640652.3 kWh
